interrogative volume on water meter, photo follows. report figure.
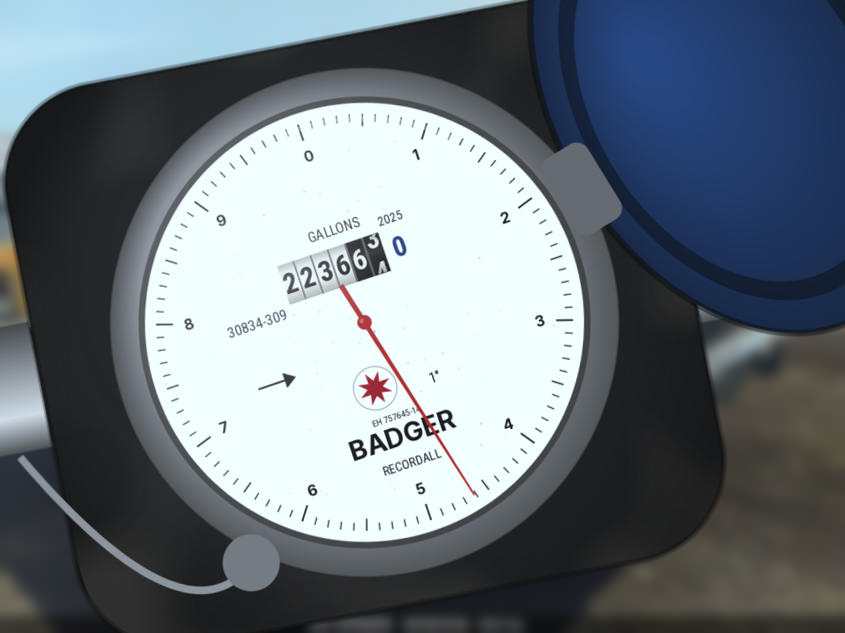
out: 2236634.6 gal
